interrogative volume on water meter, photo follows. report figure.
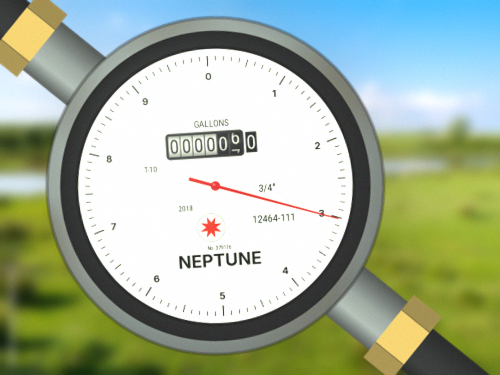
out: 63.0 gal
